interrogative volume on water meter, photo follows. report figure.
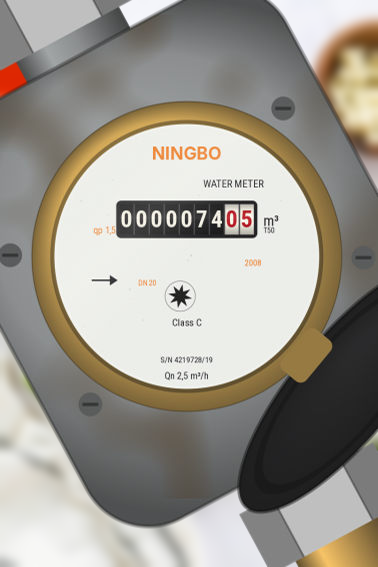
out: 74.05 m³
